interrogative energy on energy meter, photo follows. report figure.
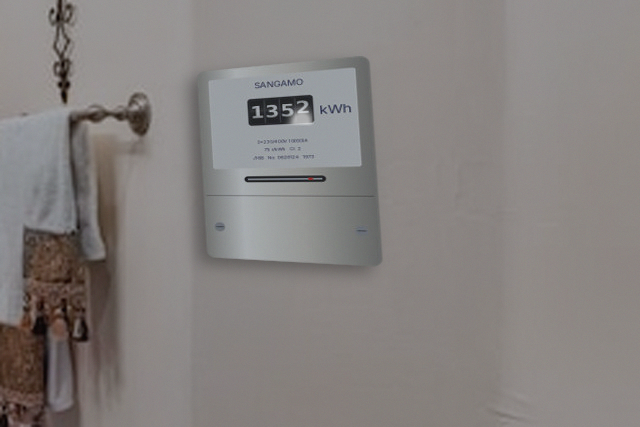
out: 1352 kWh
